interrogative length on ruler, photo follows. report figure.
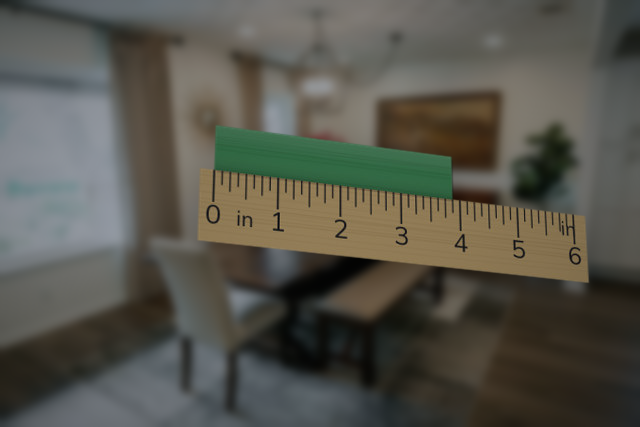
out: 3.875 in
